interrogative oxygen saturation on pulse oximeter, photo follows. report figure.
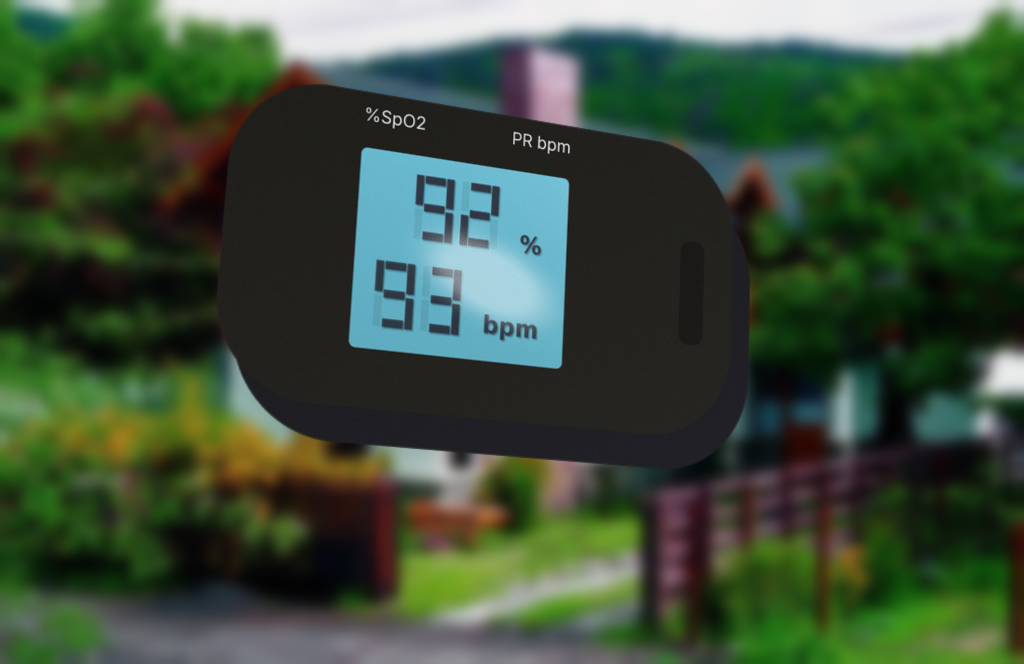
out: 92 %
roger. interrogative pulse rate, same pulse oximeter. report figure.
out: 93 bpm
